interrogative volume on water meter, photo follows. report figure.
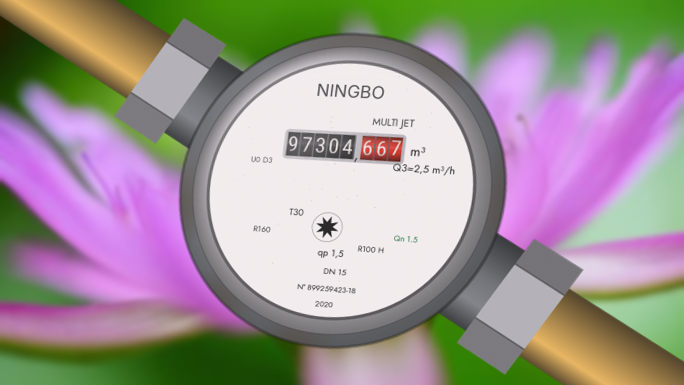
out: 97304.667 m³
